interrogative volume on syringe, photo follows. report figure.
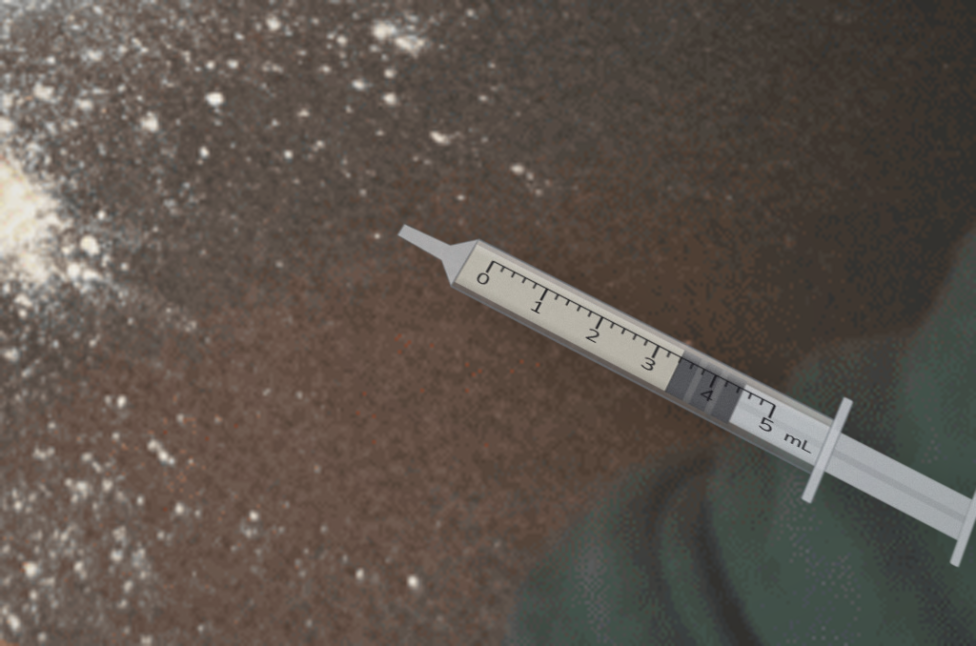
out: 3.4 mL
